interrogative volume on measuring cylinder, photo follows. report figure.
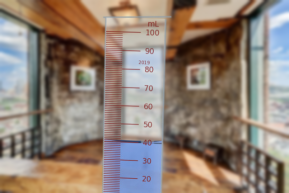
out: 40 mL
